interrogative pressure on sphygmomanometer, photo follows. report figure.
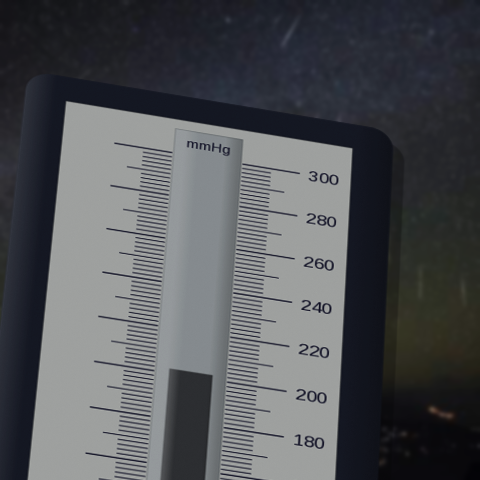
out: 202 mmHg
